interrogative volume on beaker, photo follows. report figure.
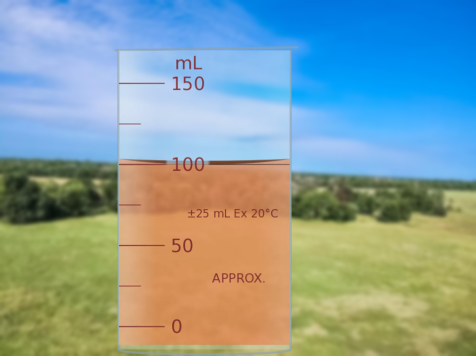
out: 100 mL
